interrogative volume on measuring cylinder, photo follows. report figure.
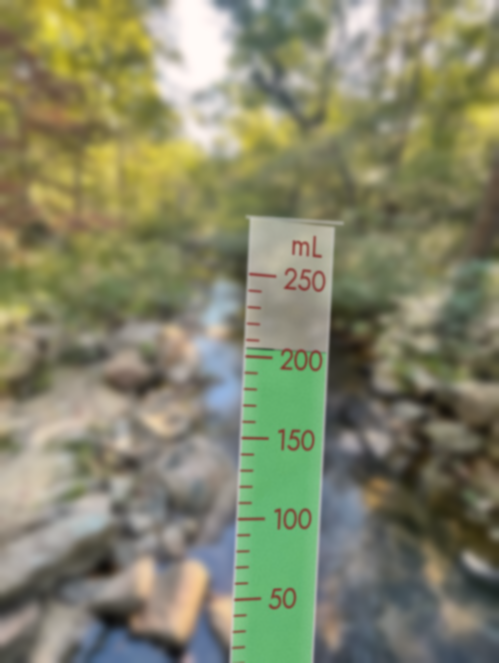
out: 205 mL
